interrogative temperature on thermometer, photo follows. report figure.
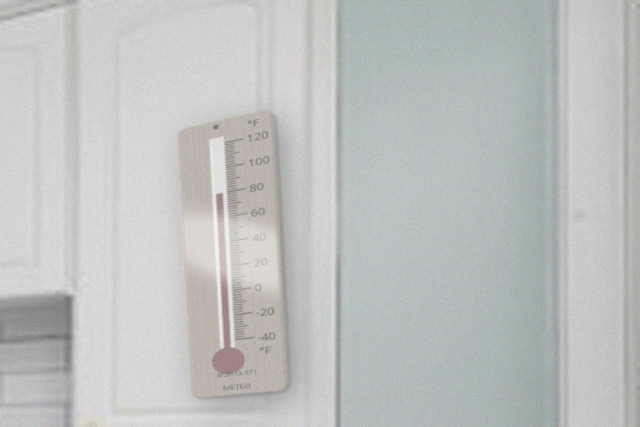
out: 80 °F
